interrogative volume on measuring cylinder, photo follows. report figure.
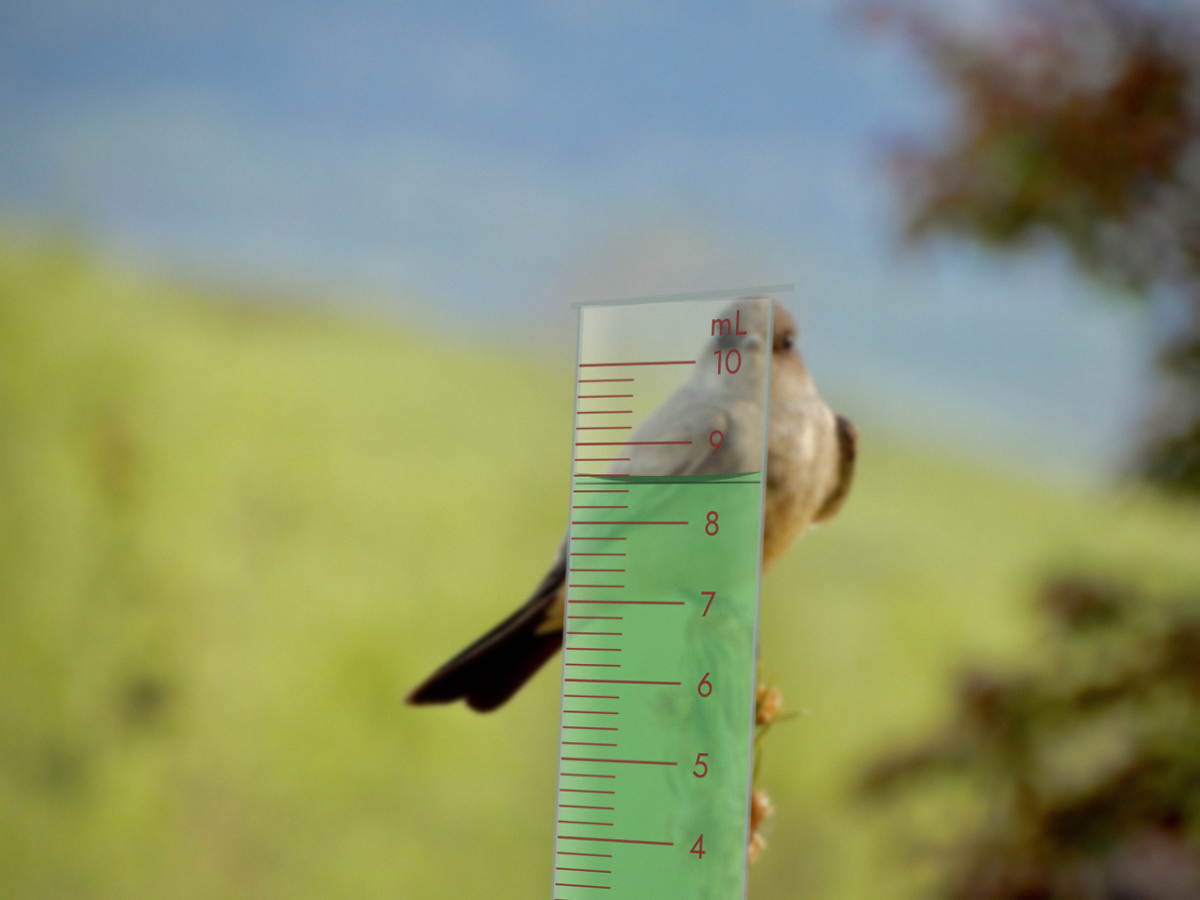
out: 8.5 mL
